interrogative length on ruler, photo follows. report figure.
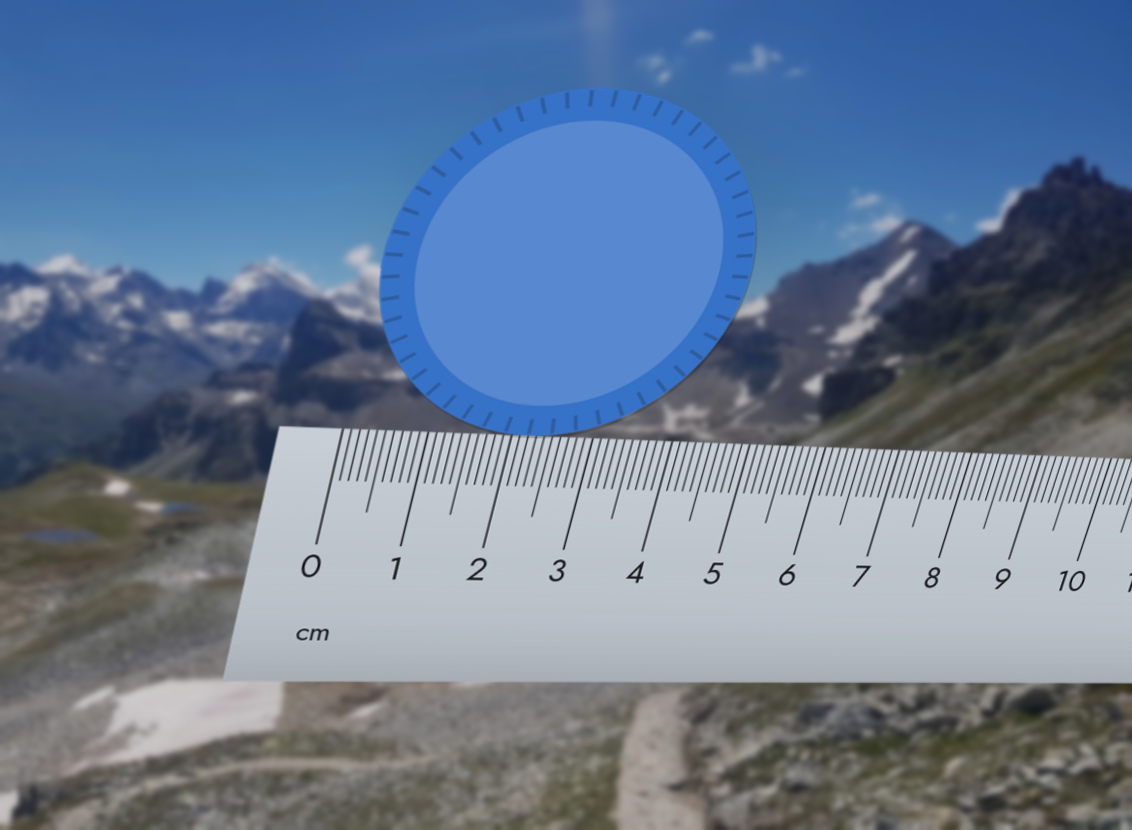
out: 4.4 cm
